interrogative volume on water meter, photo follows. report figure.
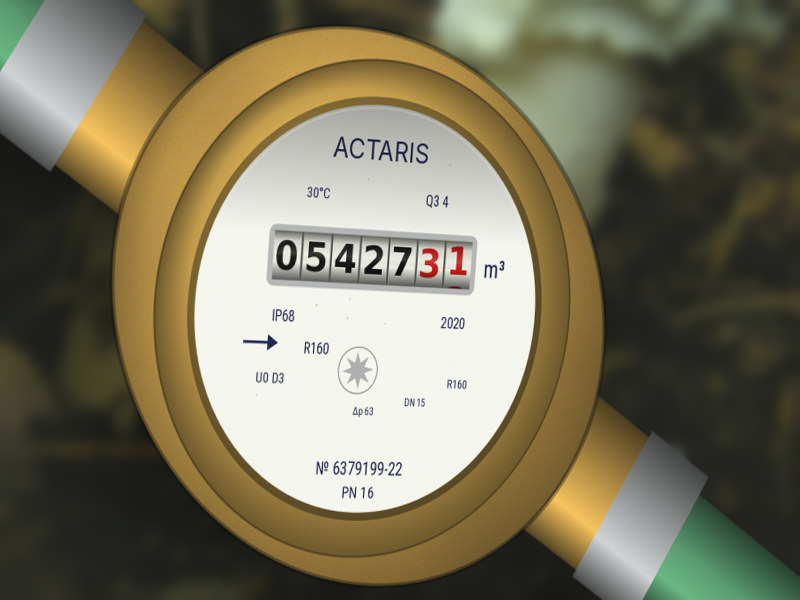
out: 5427.31 m³
